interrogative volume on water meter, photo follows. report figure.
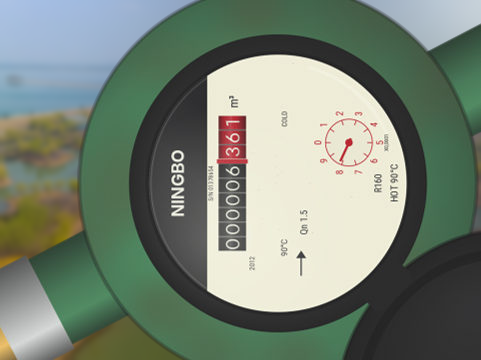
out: 6.3618 m³
